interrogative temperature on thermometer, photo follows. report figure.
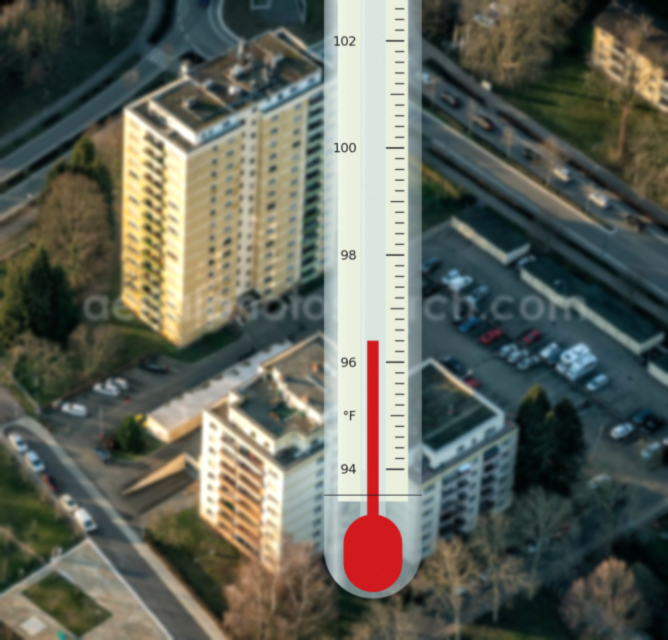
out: 96.4 °F
